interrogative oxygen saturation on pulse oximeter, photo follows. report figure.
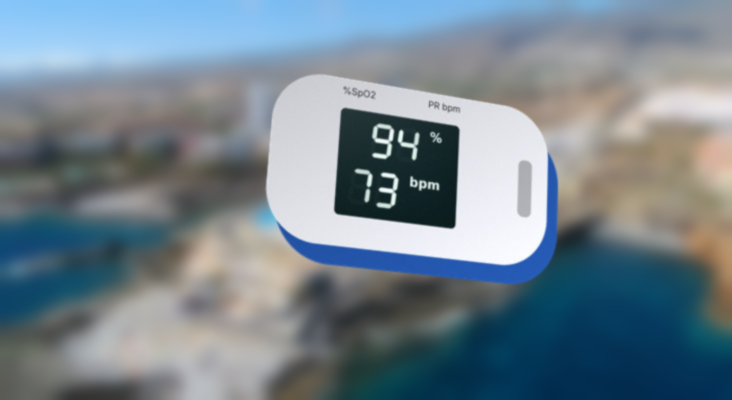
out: 94 %
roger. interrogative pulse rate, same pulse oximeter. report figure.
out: 73 bpm
